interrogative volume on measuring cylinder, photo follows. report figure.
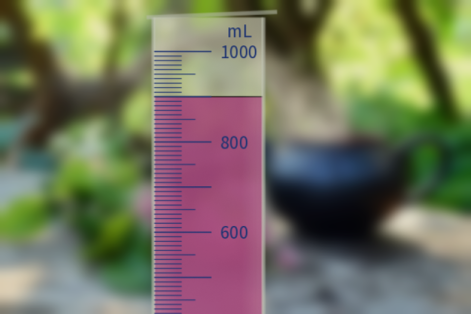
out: 900 mL
